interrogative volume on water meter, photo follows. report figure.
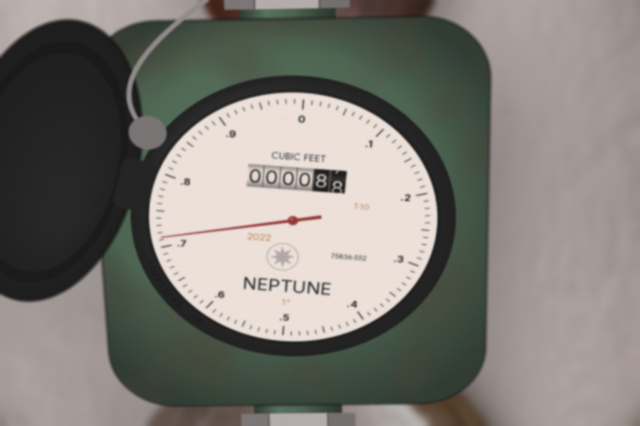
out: 87.71 ft³
